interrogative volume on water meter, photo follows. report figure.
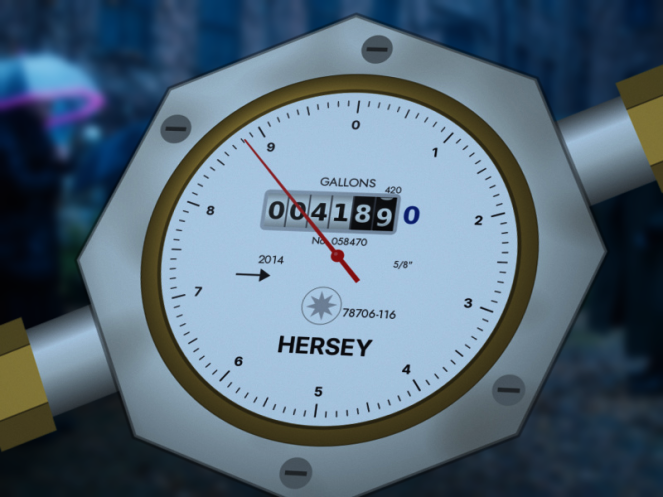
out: 41888.8 gal
